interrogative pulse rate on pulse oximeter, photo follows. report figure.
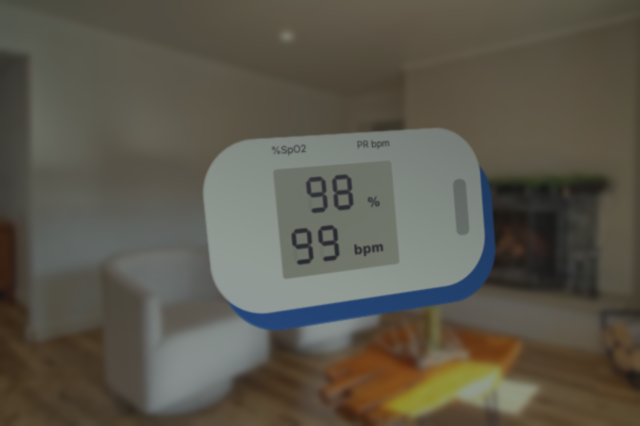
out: 99 bpm
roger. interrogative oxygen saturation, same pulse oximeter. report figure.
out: 98 %
